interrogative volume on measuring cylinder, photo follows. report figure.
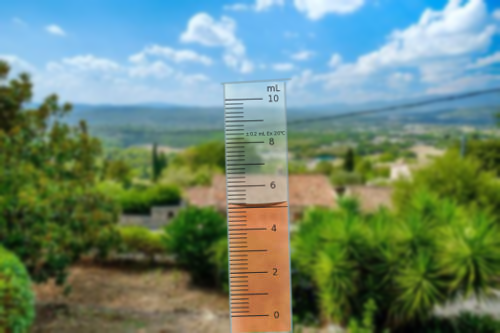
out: 5 mL
